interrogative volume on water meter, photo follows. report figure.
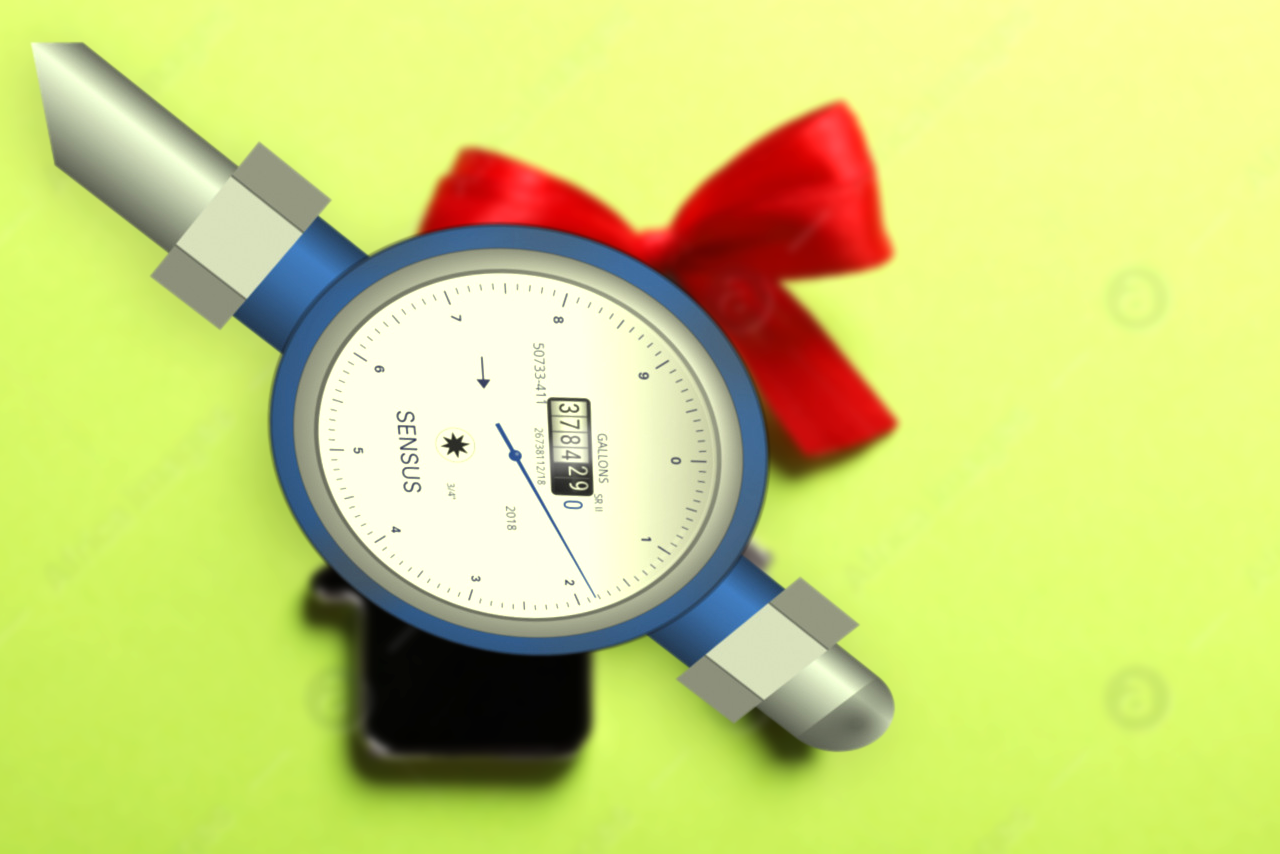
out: 3784291.8 gal
